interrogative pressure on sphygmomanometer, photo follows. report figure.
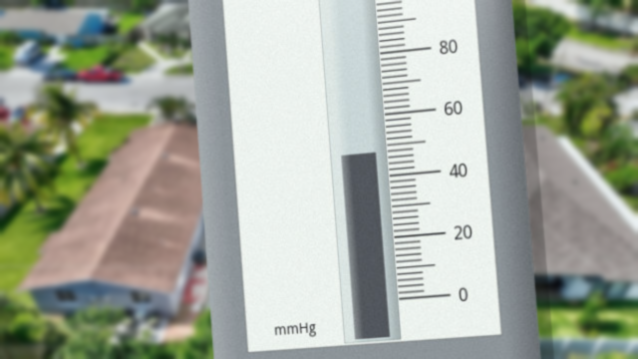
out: 48 mmHg
